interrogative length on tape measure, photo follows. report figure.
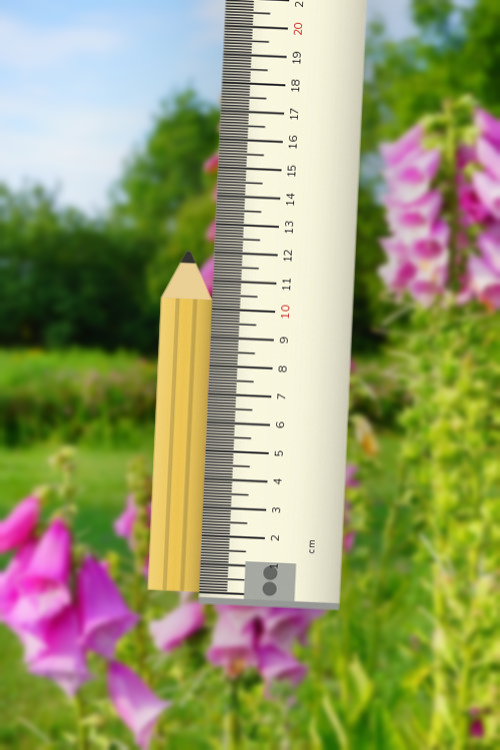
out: 12 cm
